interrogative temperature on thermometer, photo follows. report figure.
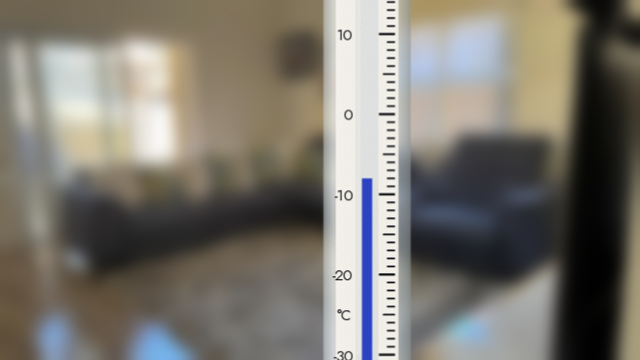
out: -8 °C
